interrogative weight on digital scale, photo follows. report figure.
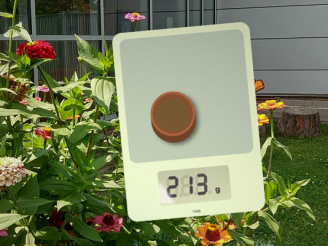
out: 213 g
